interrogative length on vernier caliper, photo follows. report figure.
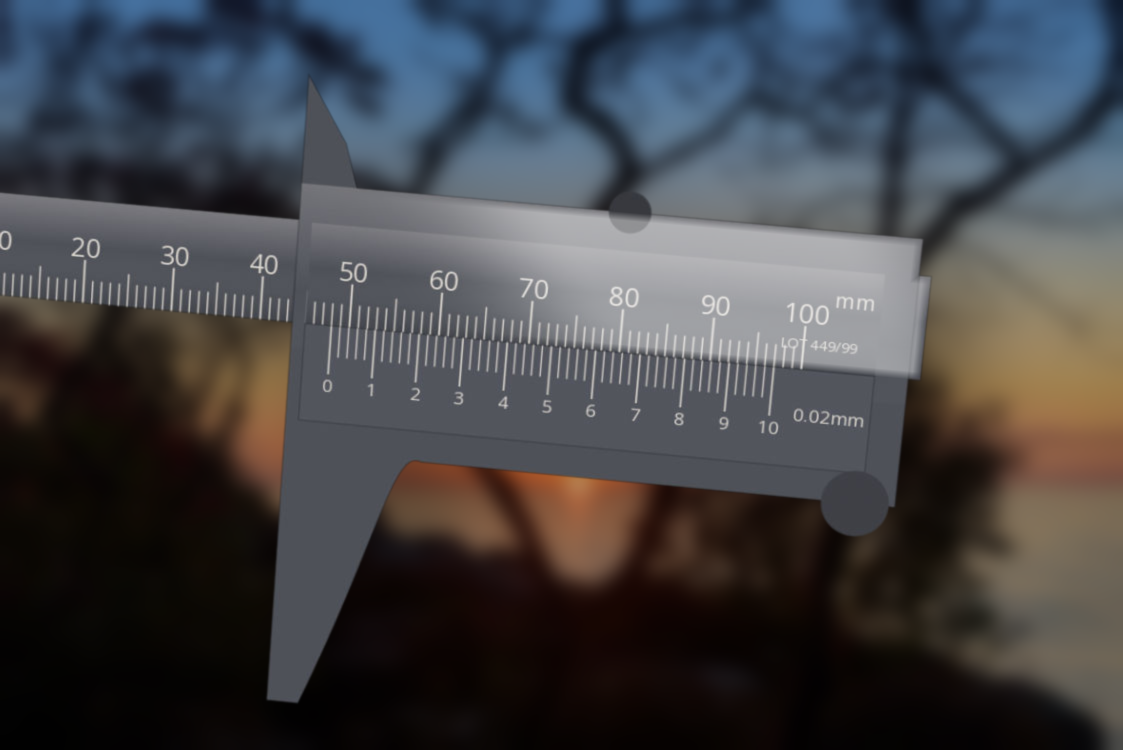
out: 48.0 mm
